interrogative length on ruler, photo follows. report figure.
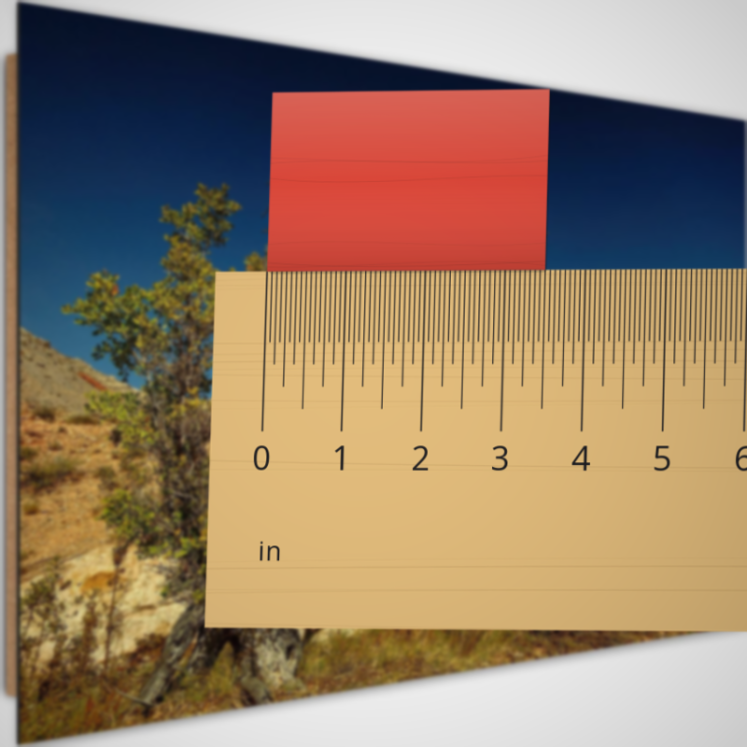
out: 3.5 in
